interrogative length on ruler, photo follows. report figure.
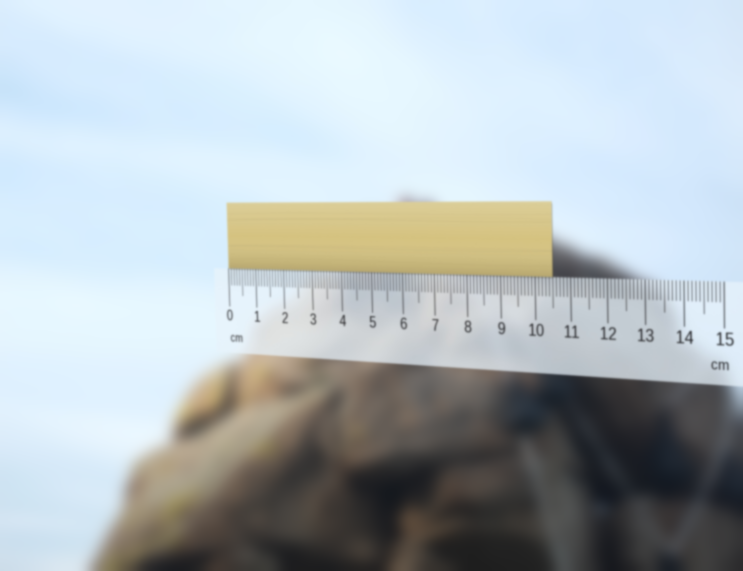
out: 10.5 cm
